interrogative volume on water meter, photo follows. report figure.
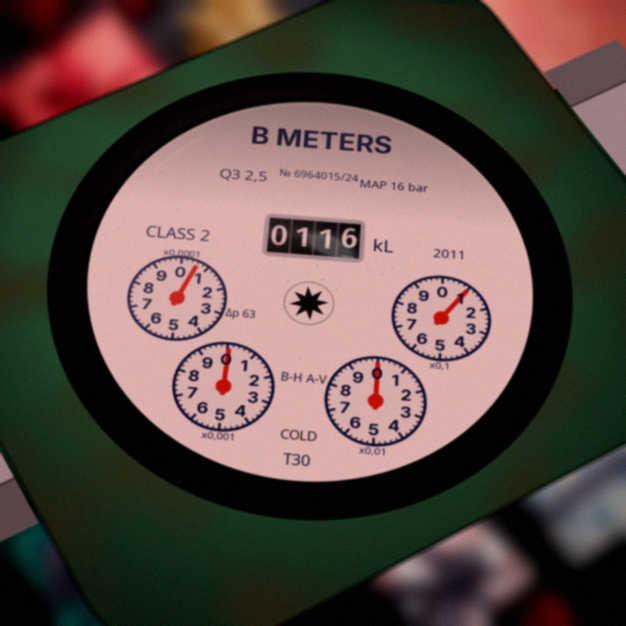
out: 116.1000 kL
